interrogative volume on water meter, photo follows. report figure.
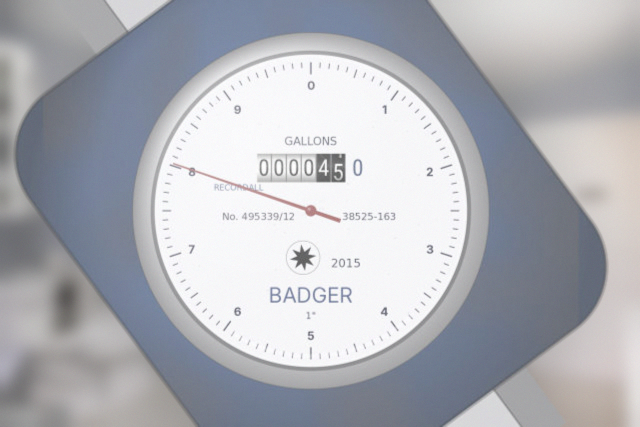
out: 448.0 gal
